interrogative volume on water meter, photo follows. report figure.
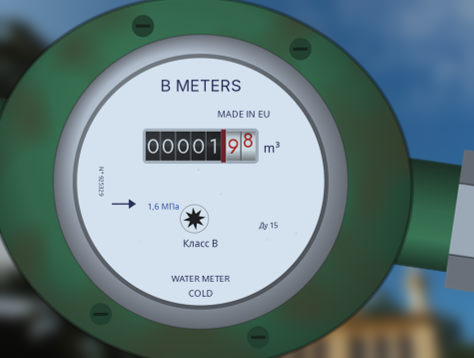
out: 1.98 m³
